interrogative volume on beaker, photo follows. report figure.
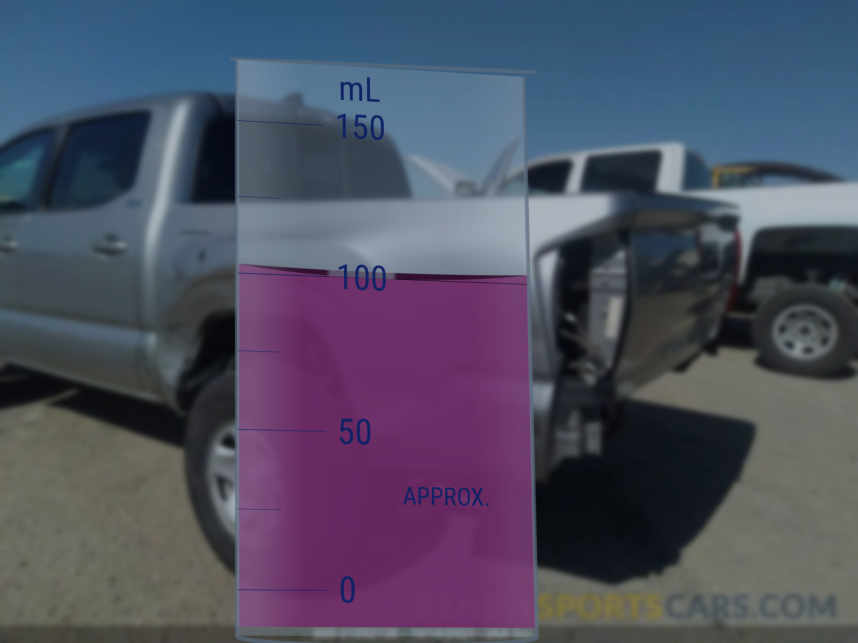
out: 100 mL
